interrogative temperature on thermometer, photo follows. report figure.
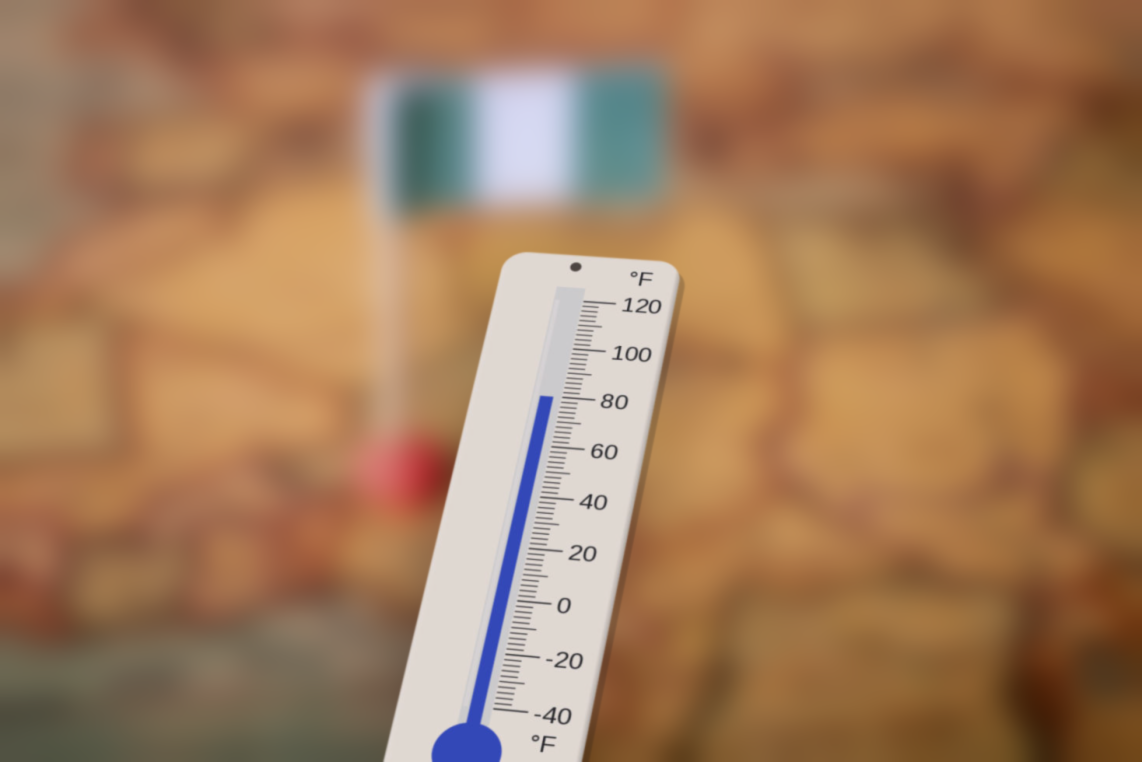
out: 80 °F
